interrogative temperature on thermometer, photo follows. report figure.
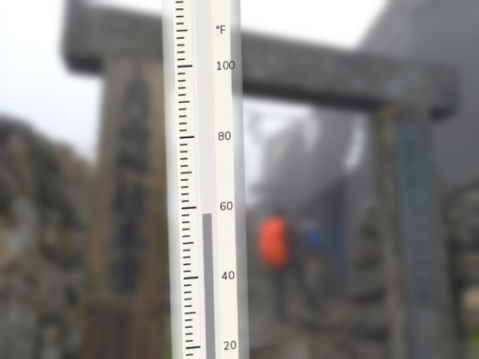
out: 58 °F
